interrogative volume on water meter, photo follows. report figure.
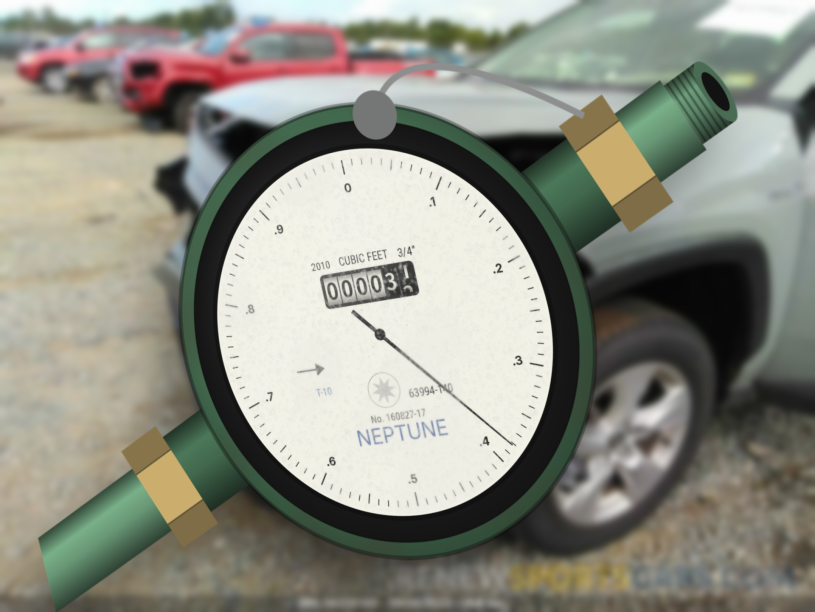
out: 31.38 ft³
